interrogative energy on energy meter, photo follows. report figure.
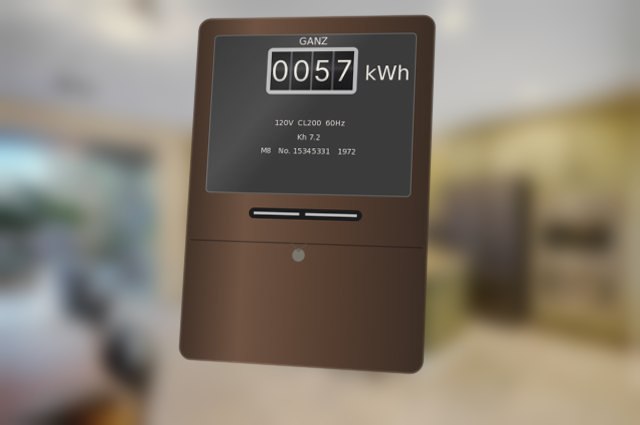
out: 57 kWh
